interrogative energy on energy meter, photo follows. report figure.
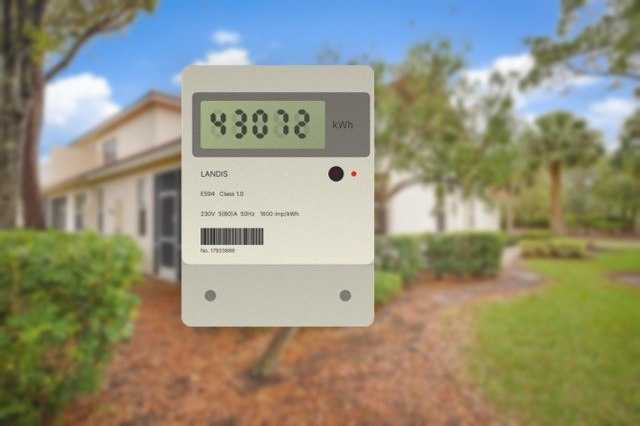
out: 43072 kWh
